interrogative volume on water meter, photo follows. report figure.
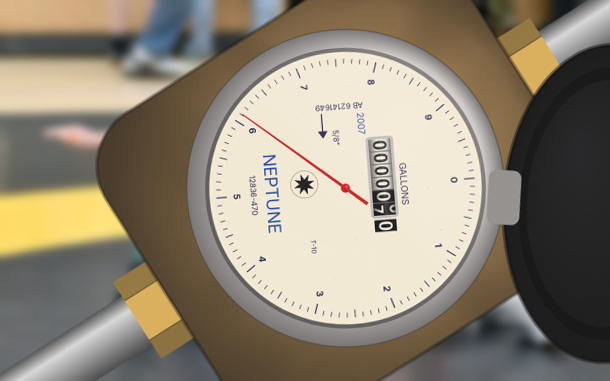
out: 66.1 gal
